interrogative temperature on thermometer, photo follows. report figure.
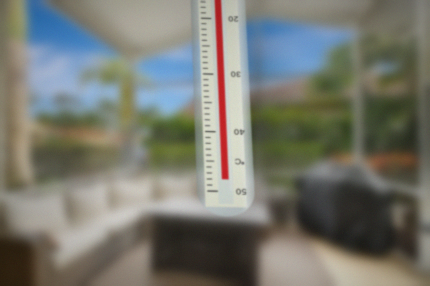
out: 48 °C
